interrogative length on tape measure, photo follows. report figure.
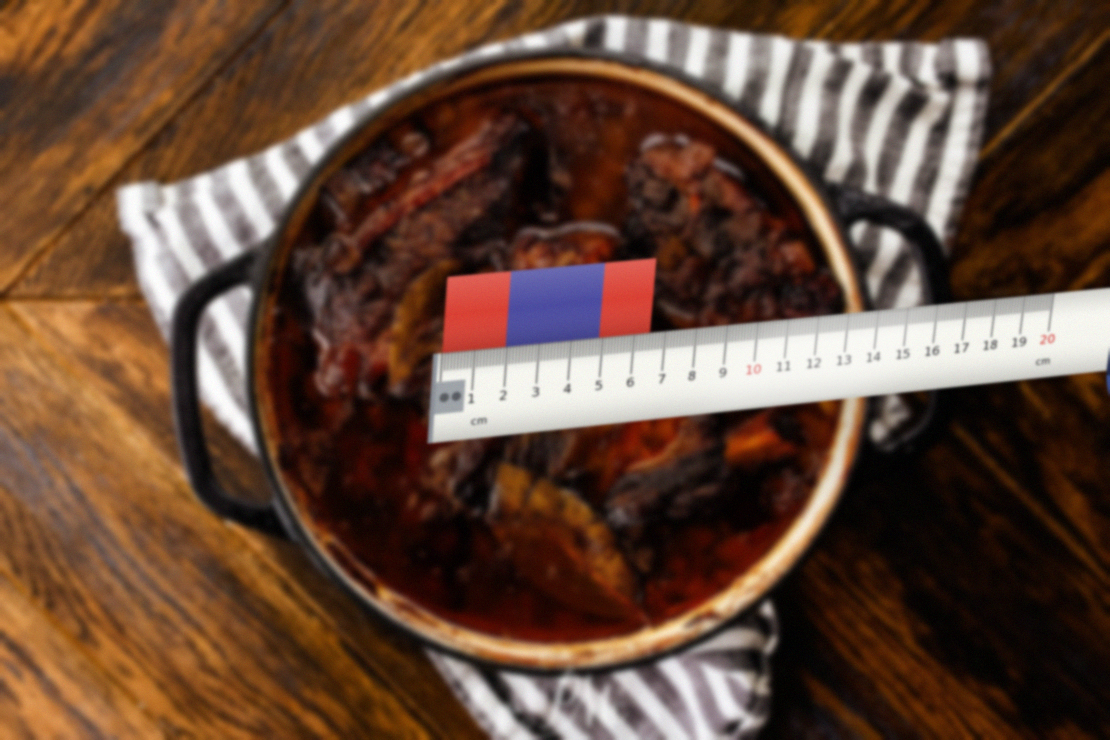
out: 6.5 cm
